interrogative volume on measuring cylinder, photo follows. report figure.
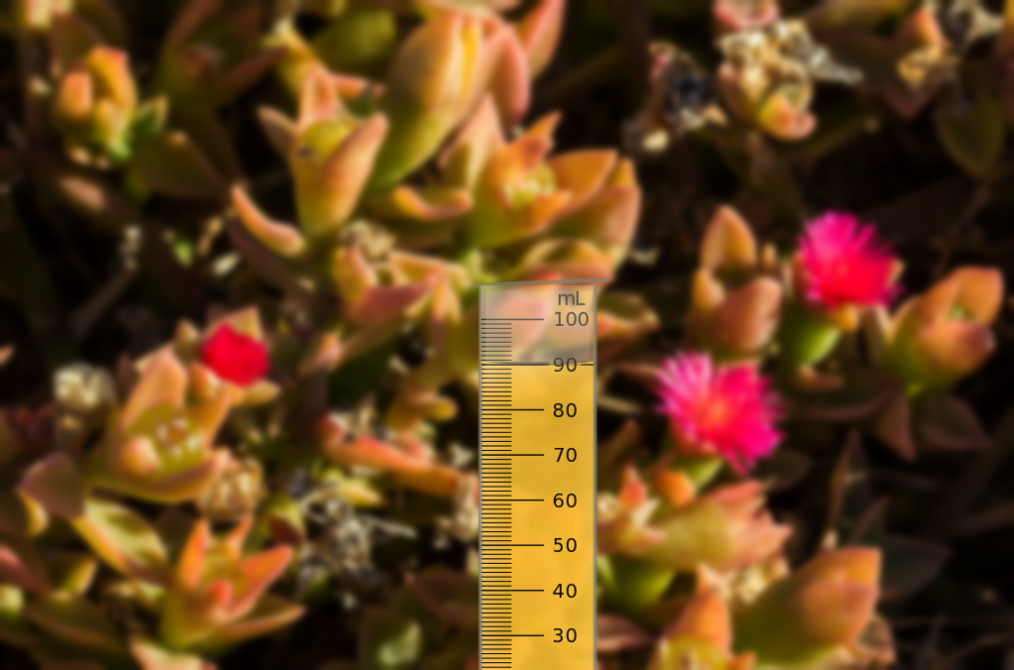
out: 90 mL
